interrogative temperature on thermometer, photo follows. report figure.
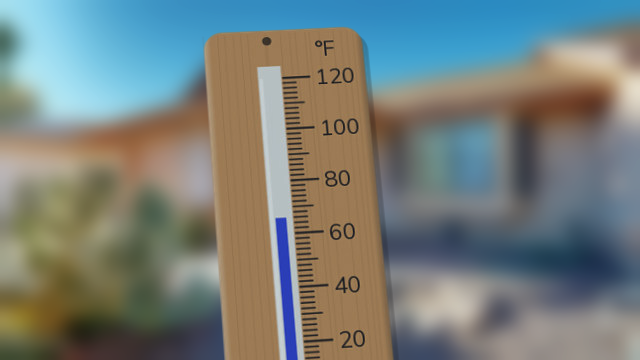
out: 66 °F
